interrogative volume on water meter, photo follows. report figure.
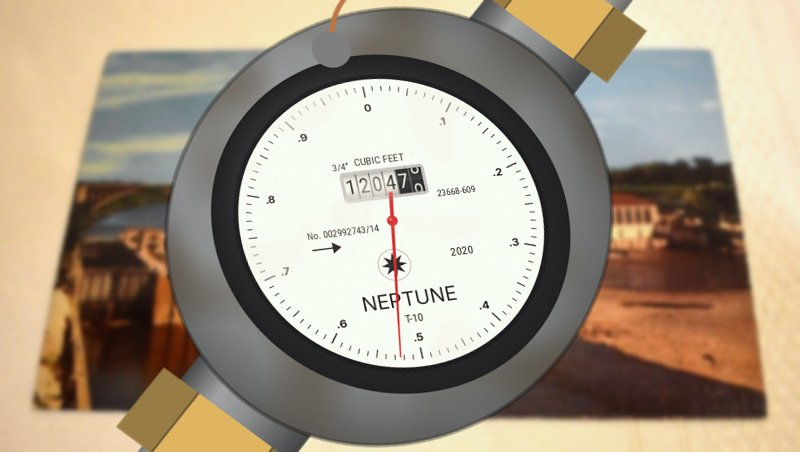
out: 120478.52 ft³
